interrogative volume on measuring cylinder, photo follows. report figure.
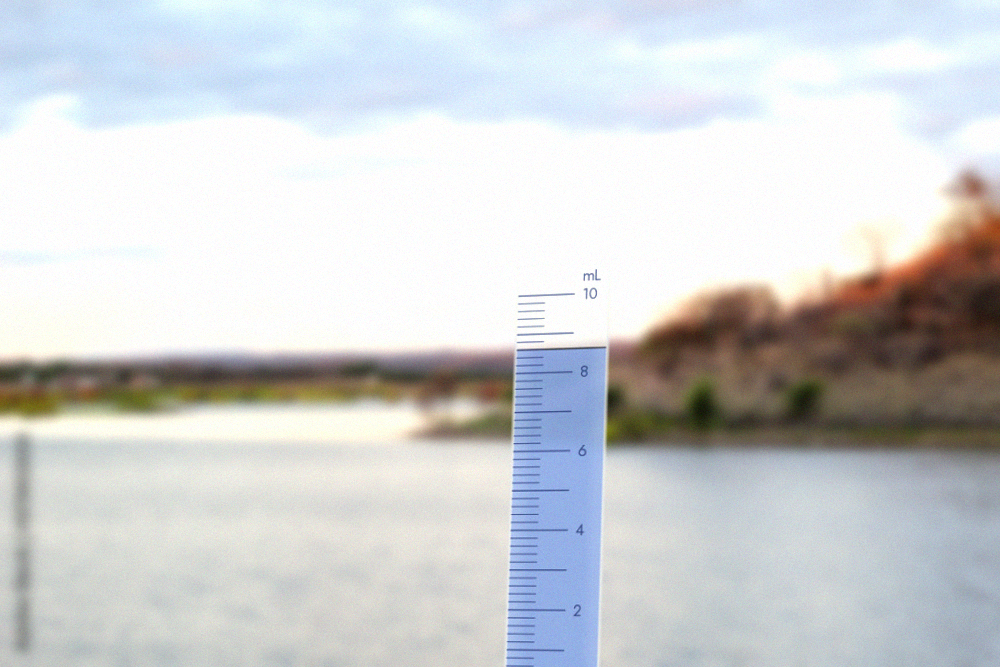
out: 8.6 mL
